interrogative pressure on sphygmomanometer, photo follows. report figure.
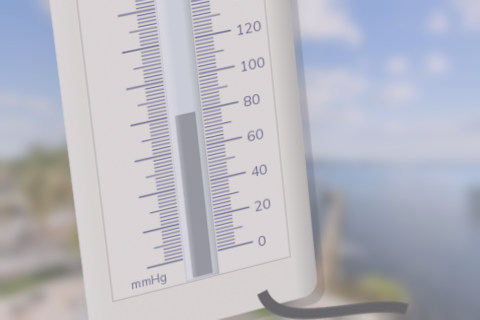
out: 80 mmHg
